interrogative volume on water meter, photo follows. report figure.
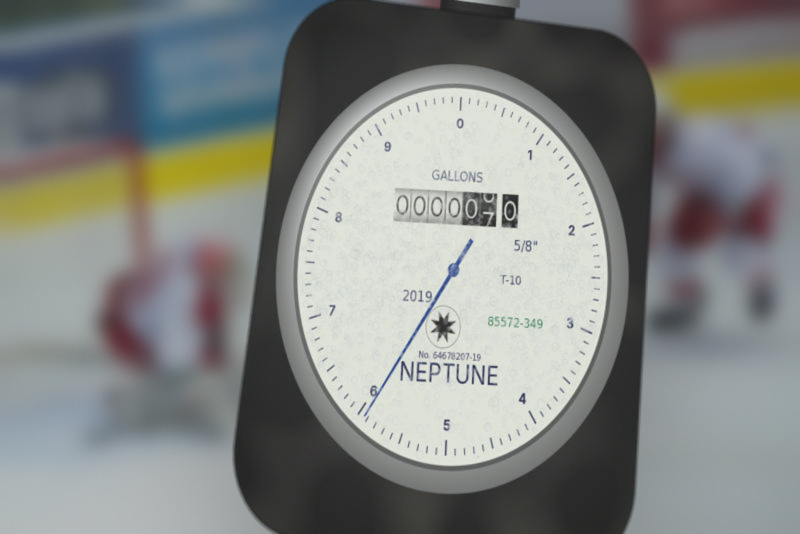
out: 65.9 gal
